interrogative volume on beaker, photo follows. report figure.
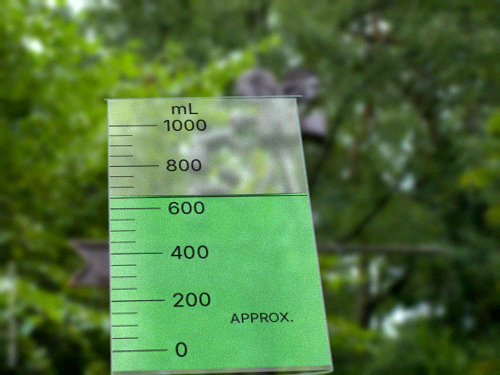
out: 650 mL
